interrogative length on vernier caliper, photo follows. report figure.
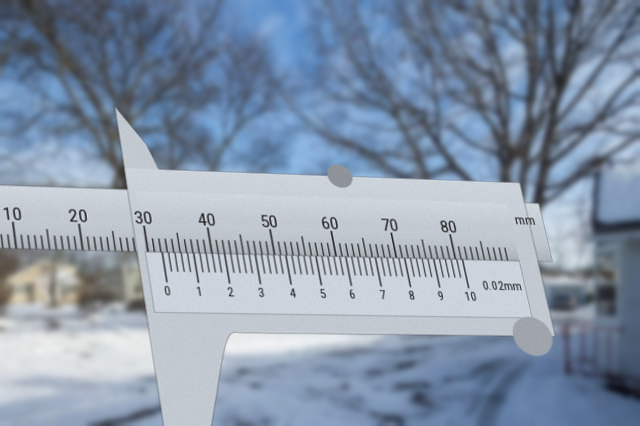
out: 32.2 mm
